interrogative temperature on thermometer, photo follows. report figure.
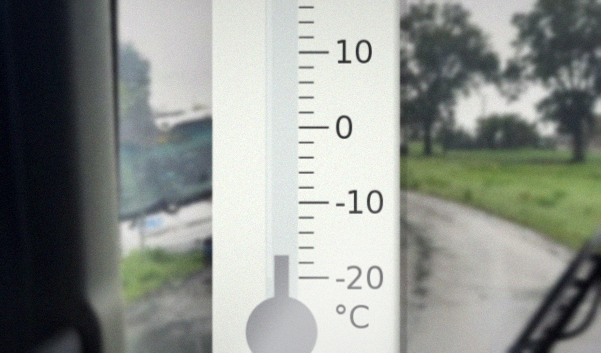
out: -17 °C
